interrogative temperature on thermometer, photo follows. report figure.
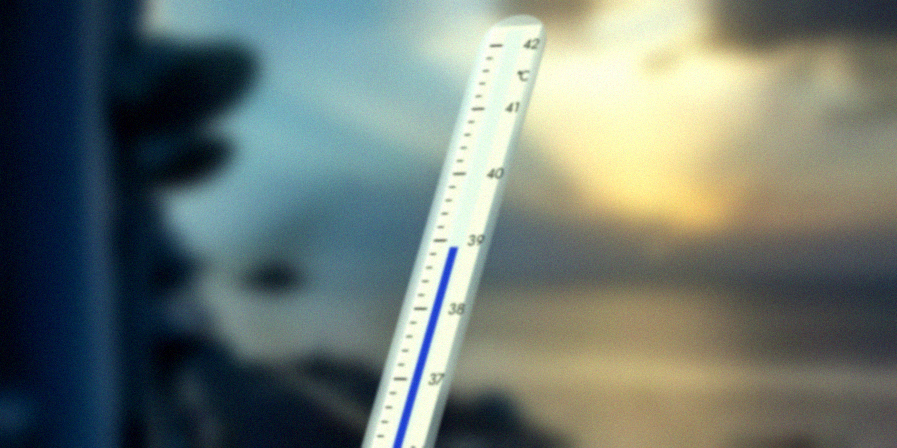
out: 38.9 °C
